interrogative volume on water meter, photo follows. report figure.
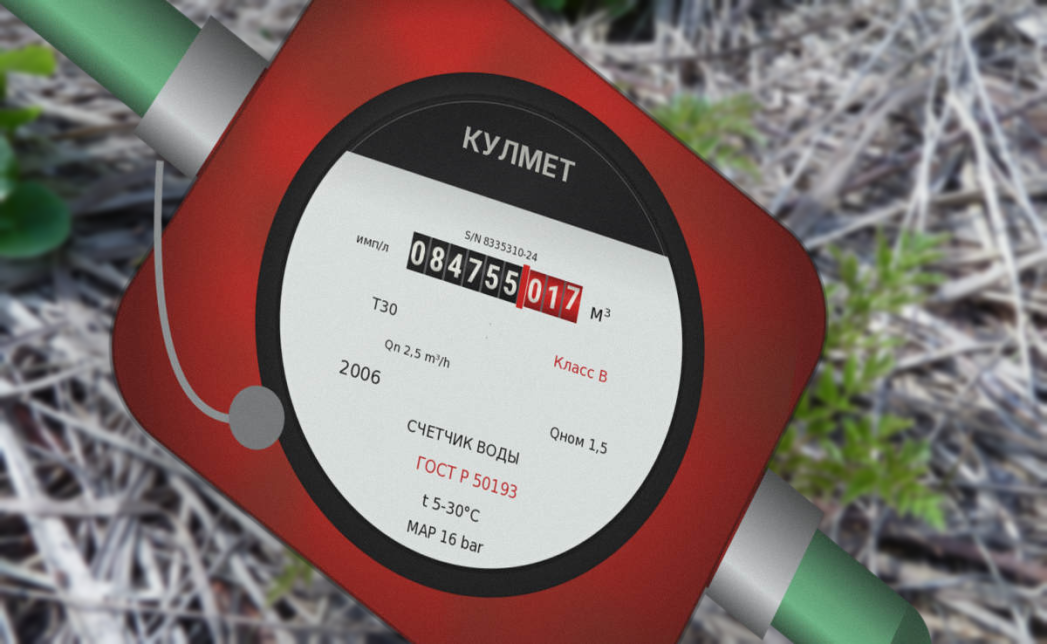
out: 84755.017 m³
